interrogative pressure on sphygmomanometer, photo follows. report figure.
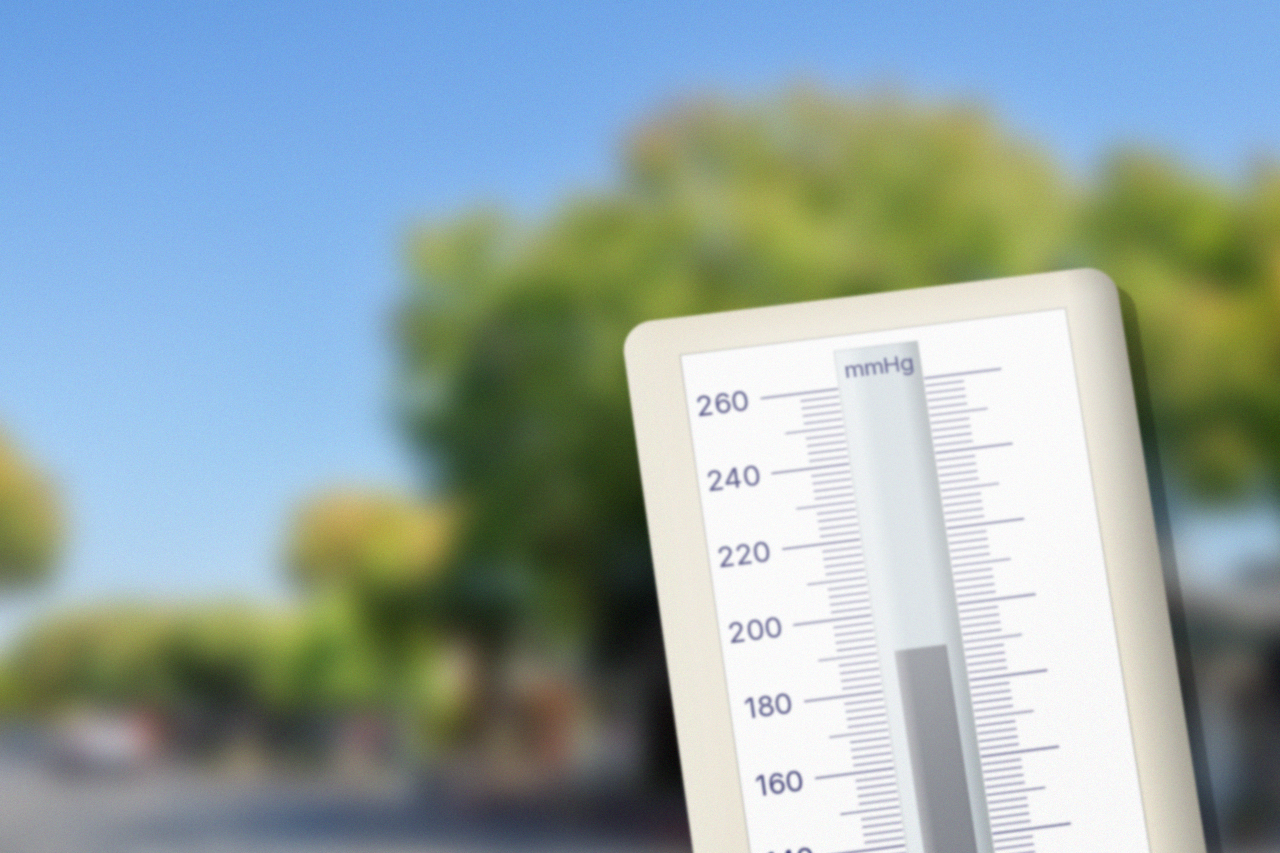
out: 190 mmHg
